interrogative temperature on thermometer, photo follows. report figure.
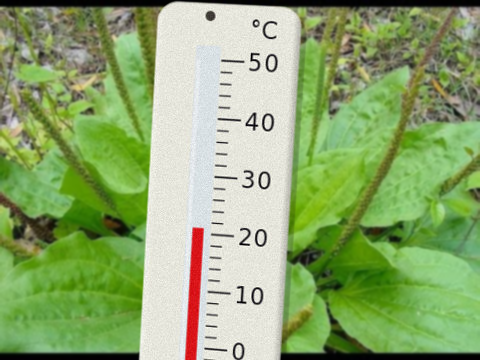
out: 21 °C
